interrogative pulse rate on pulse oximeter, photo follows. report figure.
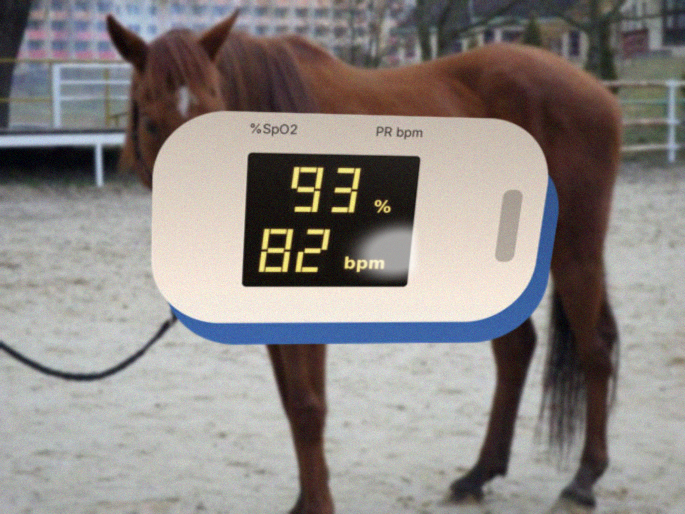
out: 82 bpm
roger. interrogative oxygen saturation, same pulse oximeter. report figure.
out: 93 %
